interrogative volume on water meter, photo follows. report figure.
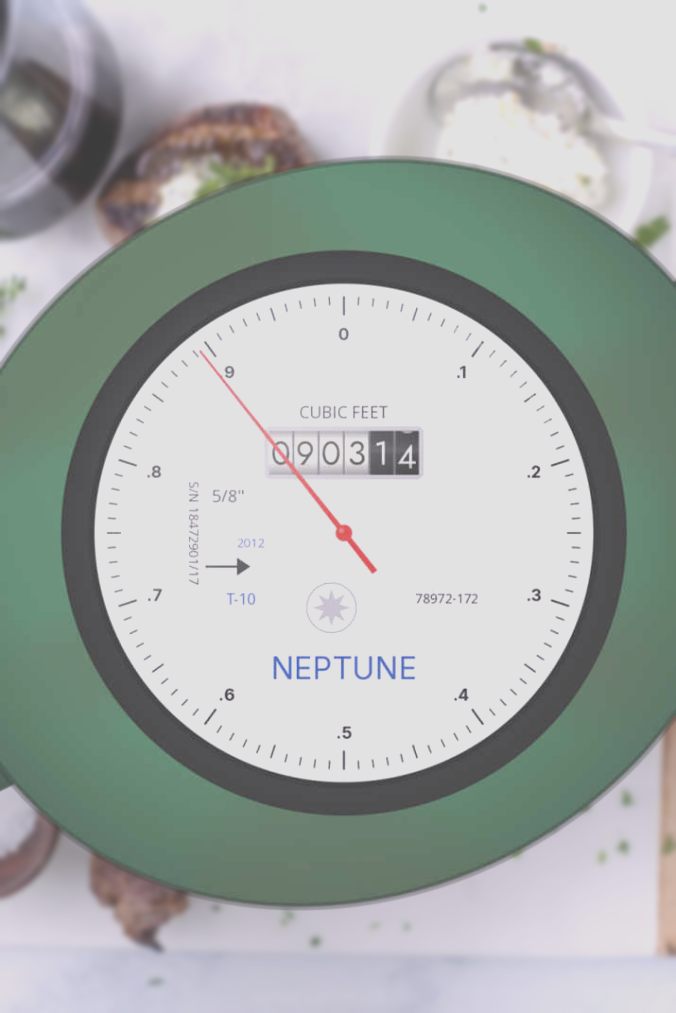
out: 90313.89 ft³
